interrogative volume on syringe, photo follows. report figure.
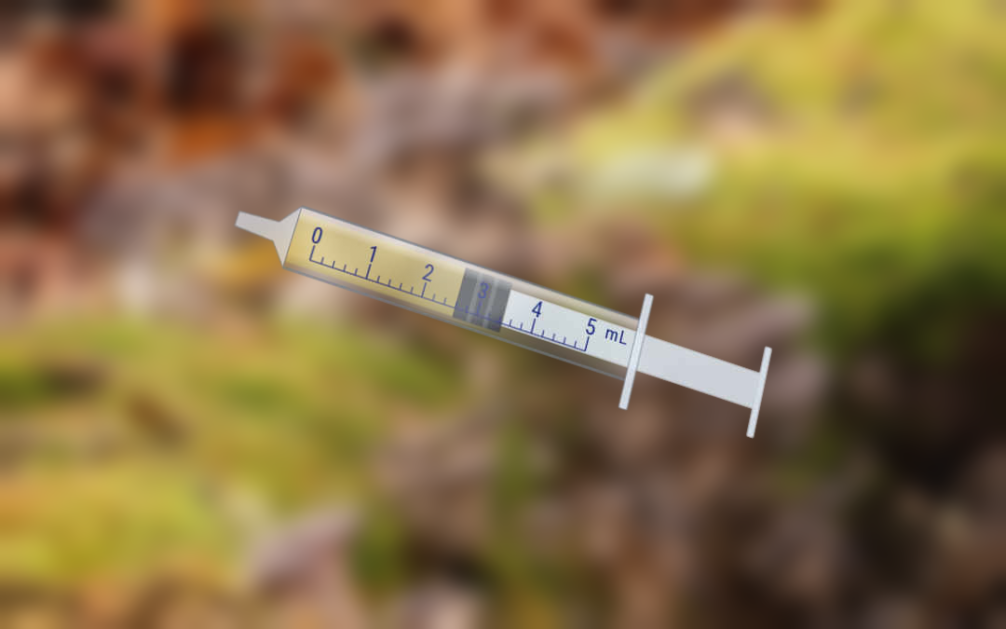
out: 2.6 mL
